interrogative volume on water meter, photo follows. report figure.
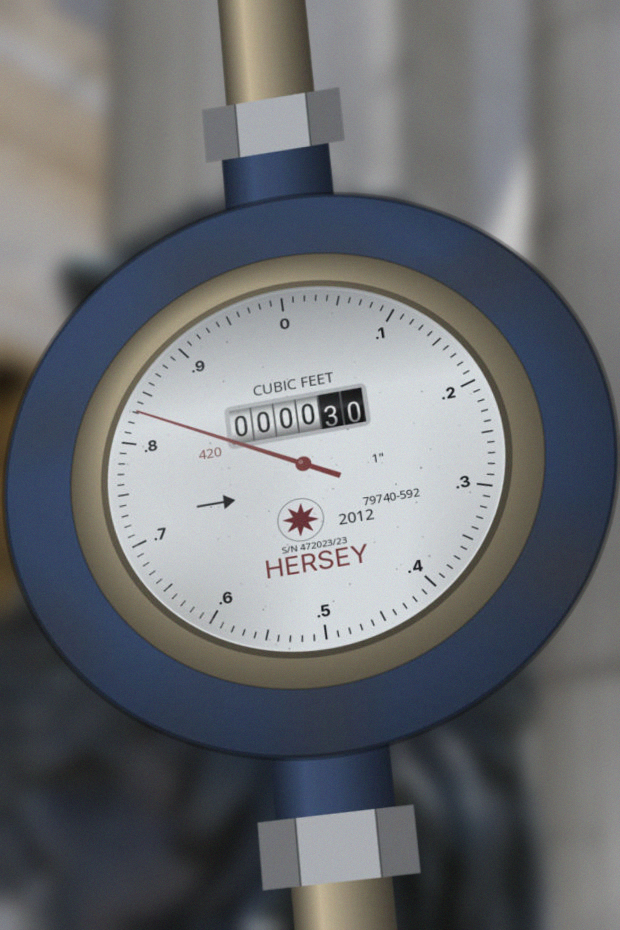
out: 29.83 ft³
